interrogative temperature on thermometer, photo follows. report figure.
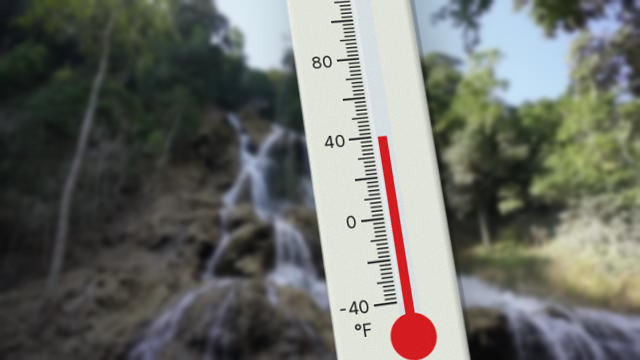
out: 40 °F
